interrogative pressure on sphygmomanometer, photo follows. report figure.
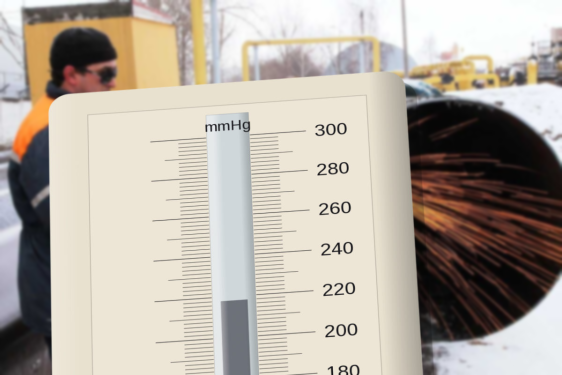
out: 218 mmHg
